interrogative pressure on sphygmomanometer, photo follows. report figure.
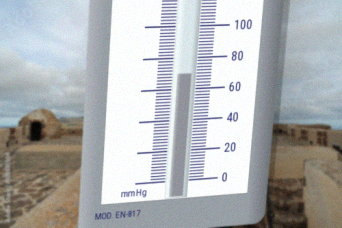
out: 70 mmHg
